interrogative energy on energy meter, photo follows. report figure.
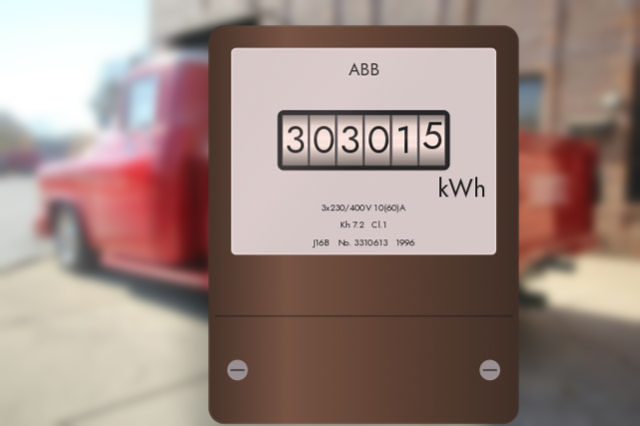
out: 303015 kWh
